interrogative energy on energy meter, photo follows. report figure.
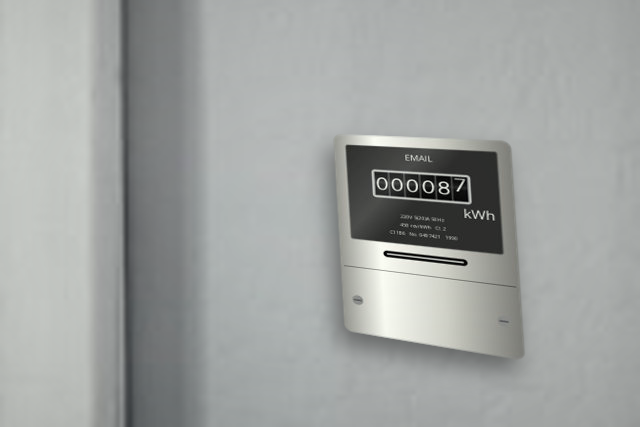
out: 87 kWh
